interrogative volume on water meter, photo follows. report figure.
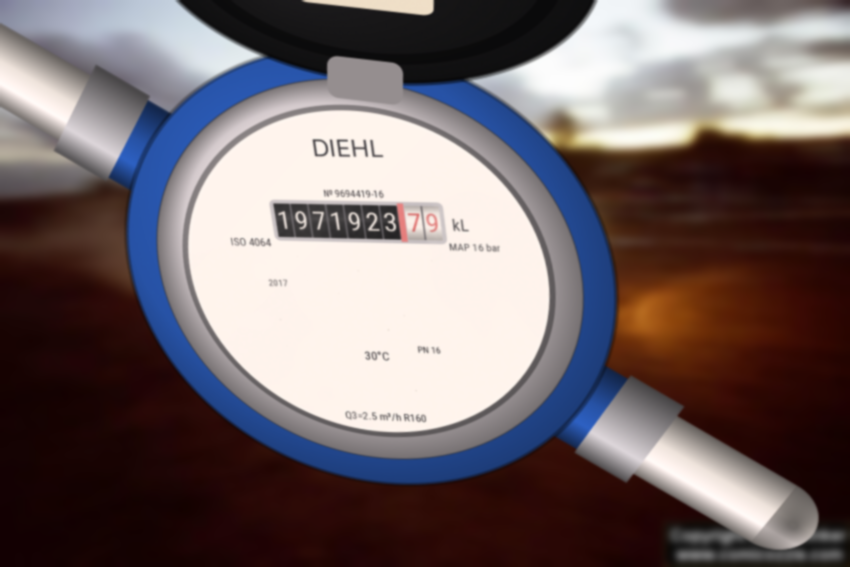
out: 1971923.79 kL
